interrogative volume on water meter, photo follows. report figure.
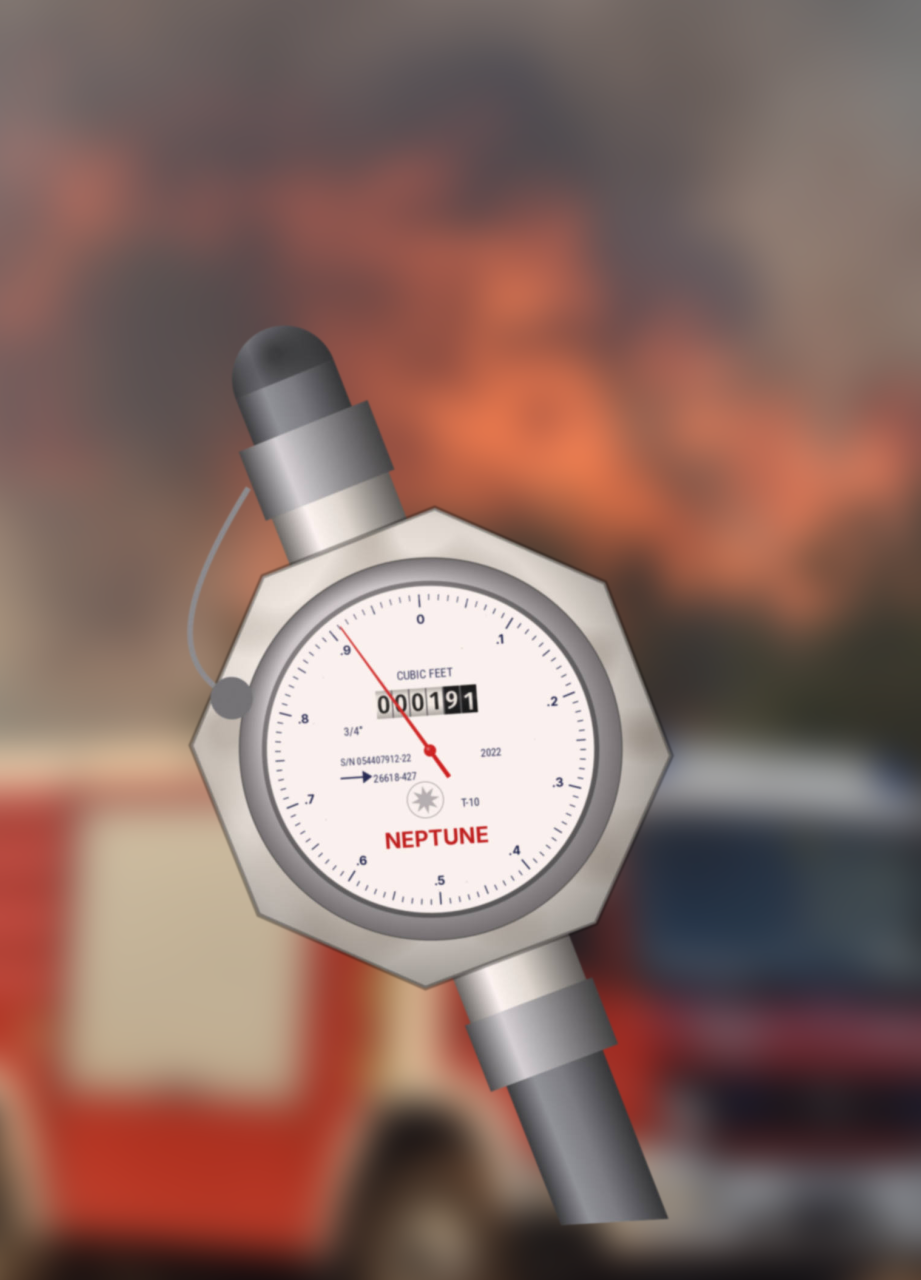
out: 190.91 ft³
